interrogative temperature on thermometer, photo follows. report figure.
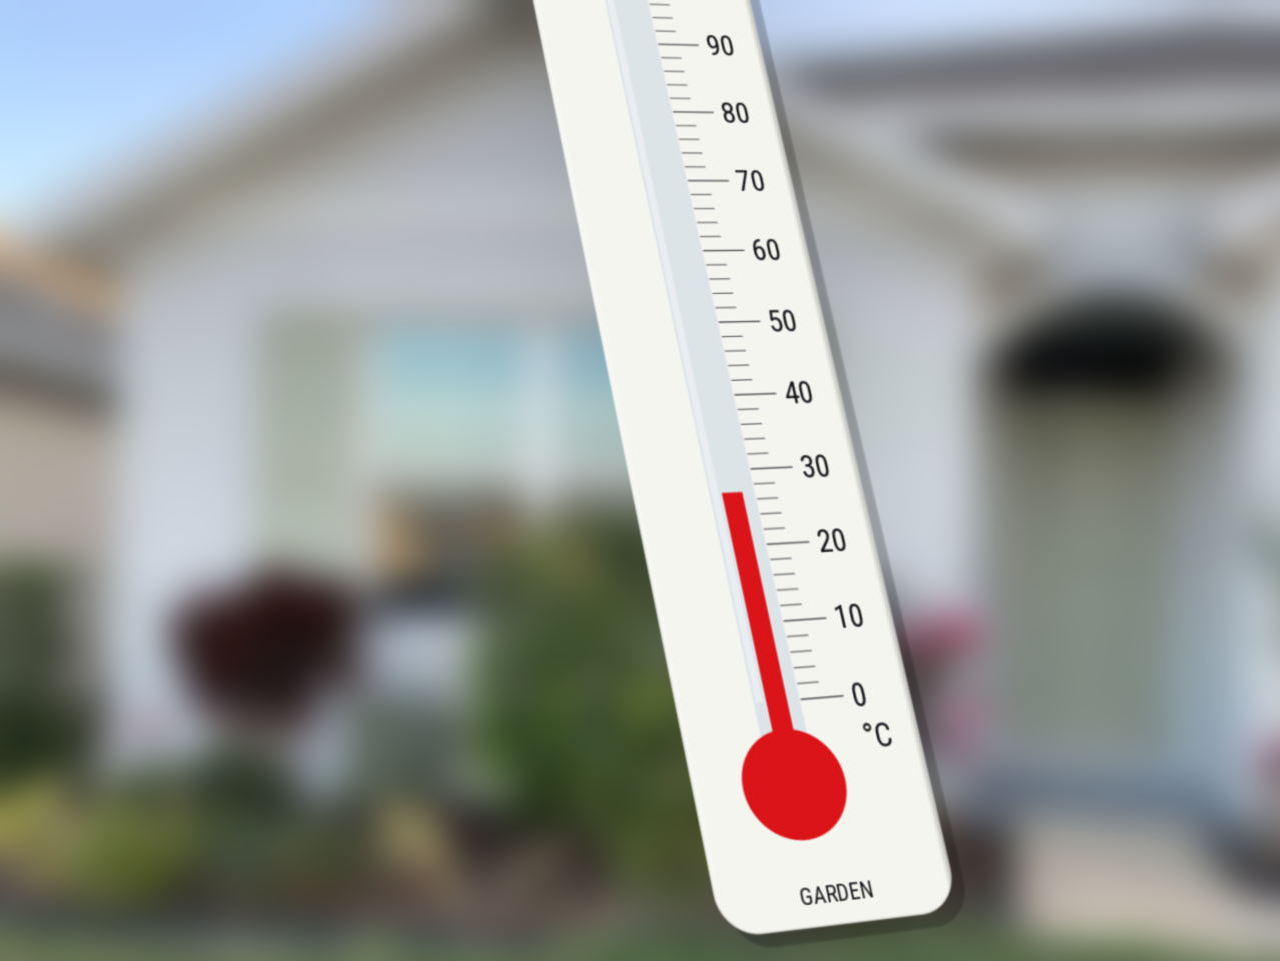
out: 27 °C
